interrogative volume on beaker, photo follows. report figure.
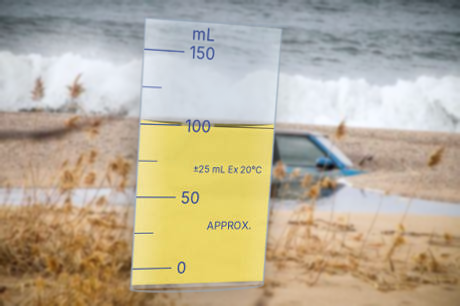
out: 100 mL
